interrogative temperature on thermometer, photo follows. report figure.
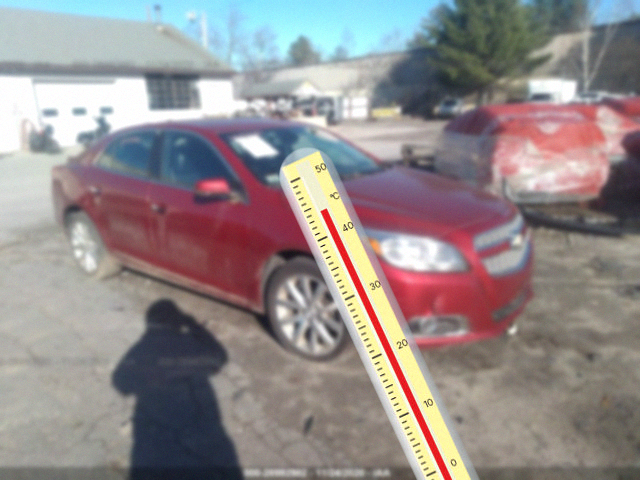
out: 44 °C
